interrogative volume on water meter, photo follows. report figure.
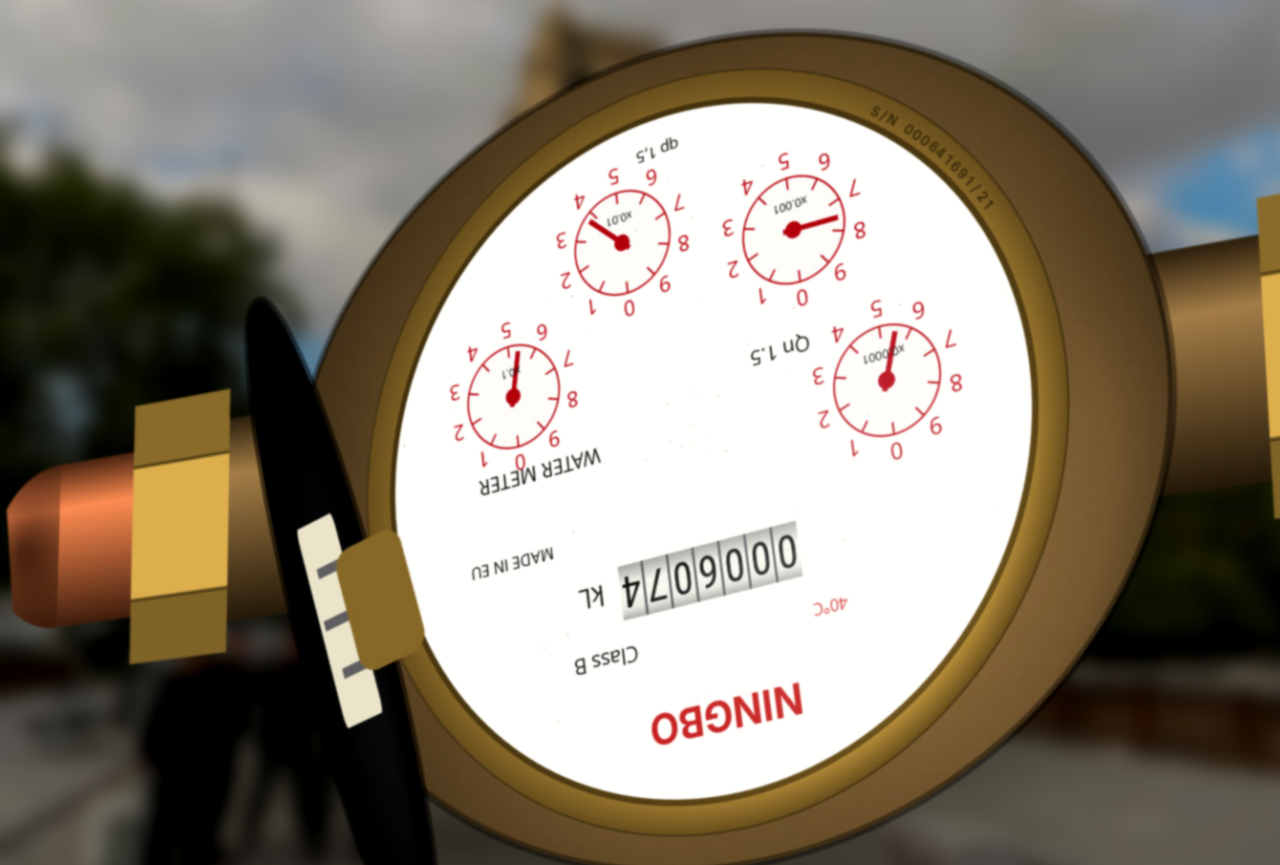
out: 6074.5375 kL
